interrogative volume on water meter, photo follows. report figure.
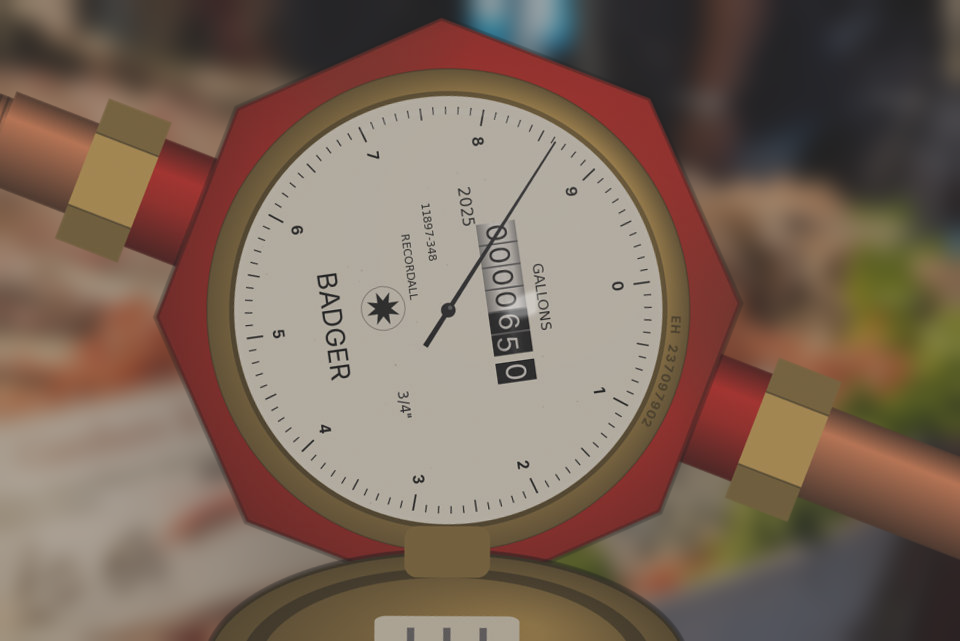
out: 648.6 gal
